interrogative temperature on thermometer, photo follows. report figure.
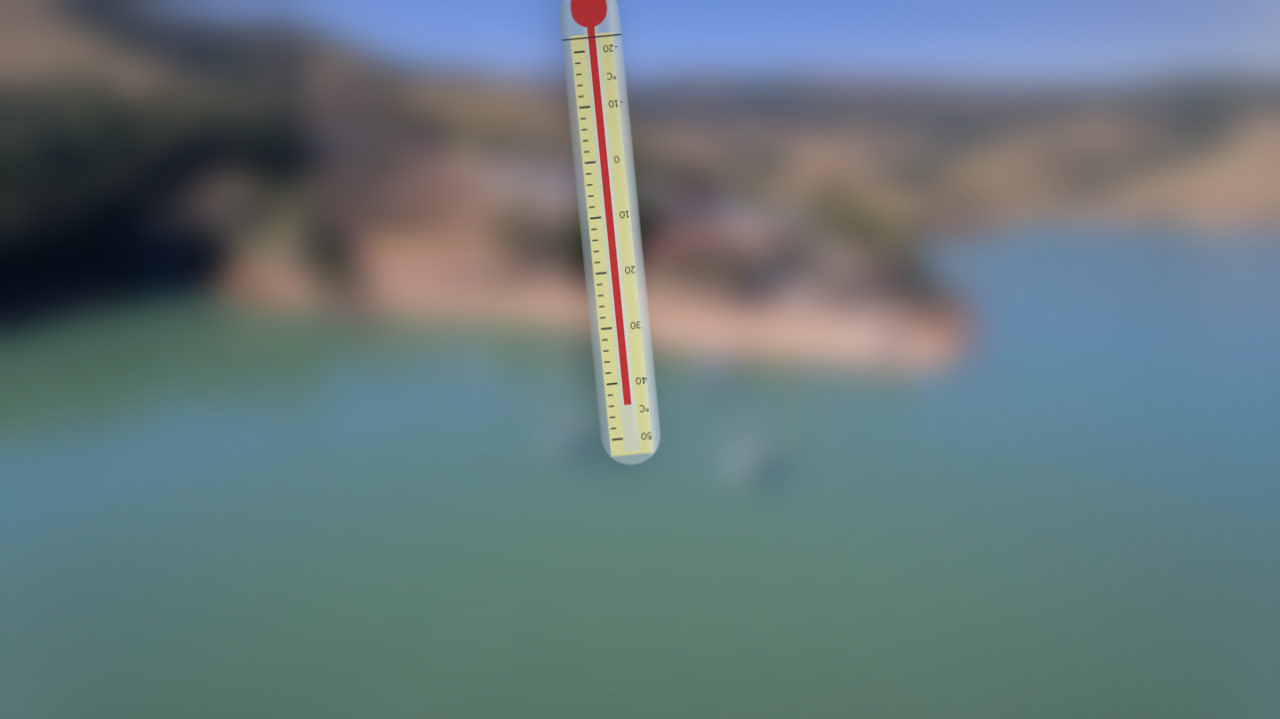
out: 44 °C
